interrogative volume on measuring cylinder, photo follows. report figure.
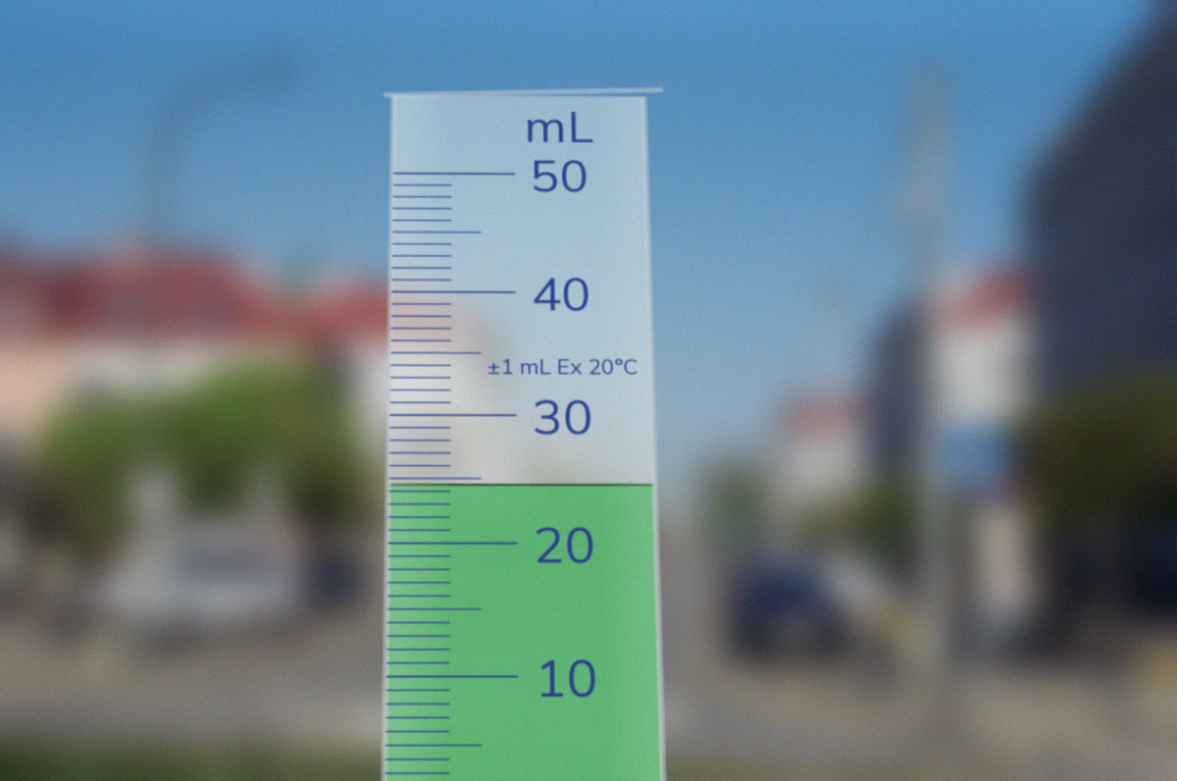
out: 24.5 mL
